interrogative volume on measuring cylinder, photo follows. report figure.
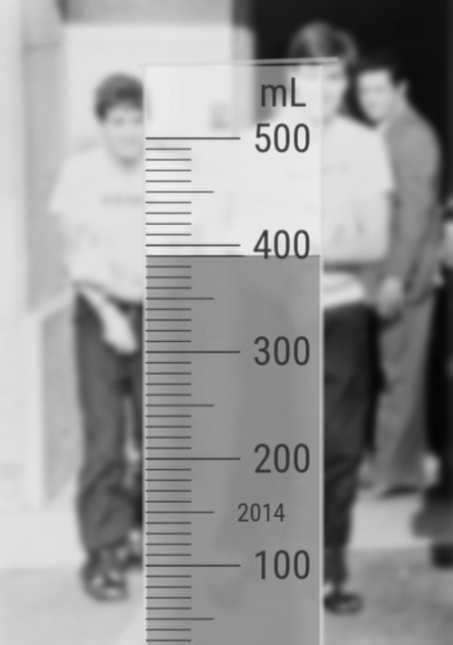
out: 390 mL
